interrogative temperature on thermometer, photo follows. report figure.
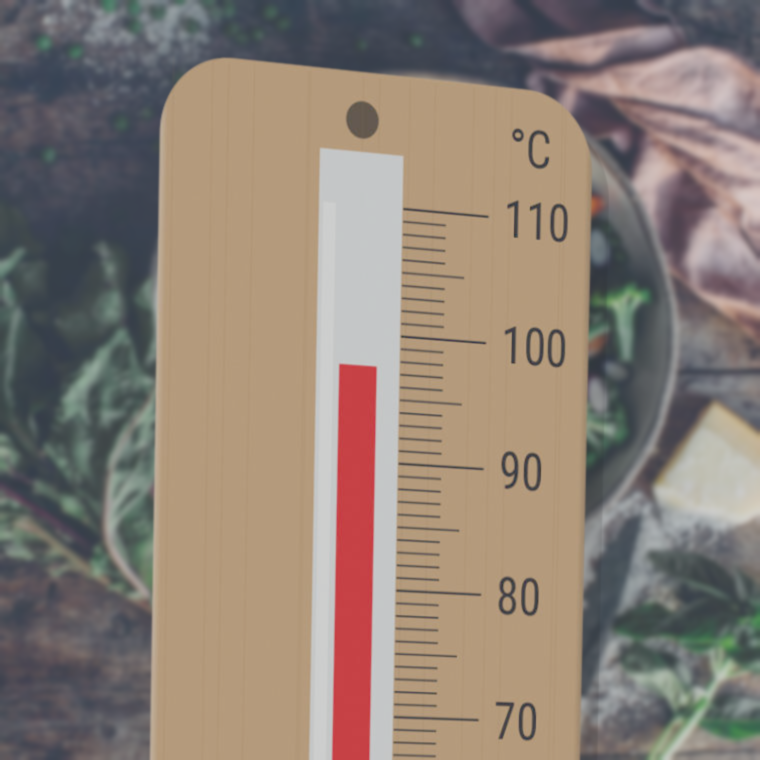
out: 97.5 °C
